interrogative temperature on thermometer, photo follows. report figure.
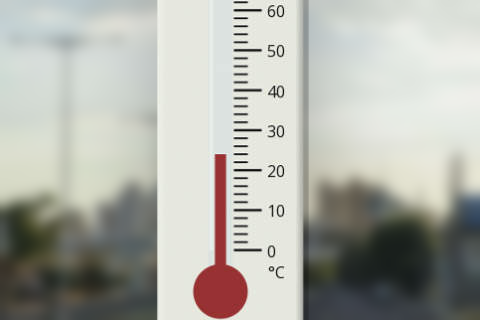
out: 24 °C
